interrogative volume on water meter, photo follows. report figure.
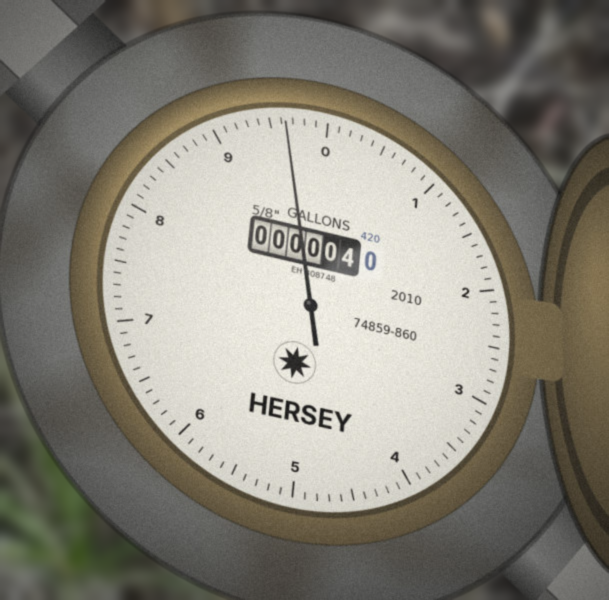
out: 39.6 gal
